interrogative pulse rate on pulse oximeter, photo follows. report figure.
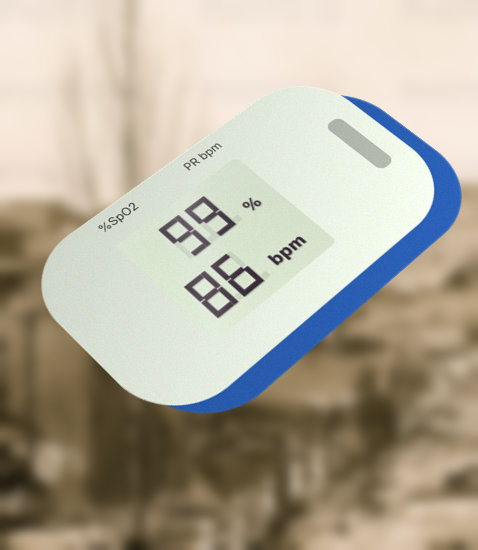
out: 86 bpm
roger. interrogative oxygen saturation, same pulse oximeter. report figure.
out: 99 %
